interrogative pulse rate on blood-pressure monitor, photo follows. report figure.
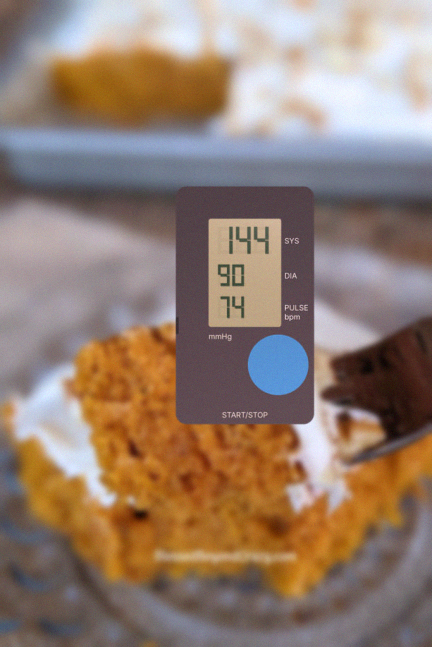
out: 74 bpm
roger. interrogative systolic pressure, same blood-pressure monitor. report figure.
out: 144 mmHg
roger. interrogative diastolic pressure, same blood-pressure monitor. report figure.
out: 90 mmHg
